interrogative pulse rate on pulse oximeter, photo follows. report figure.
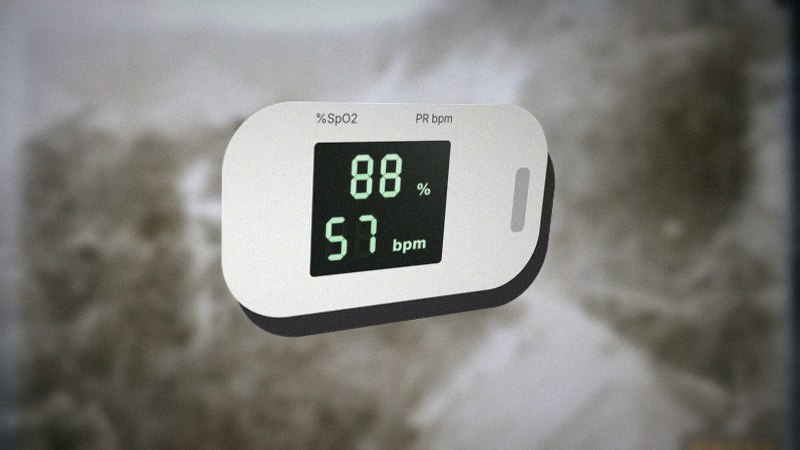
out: 57 bpm
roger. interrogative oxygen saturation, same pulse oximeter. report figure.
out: 88 %
